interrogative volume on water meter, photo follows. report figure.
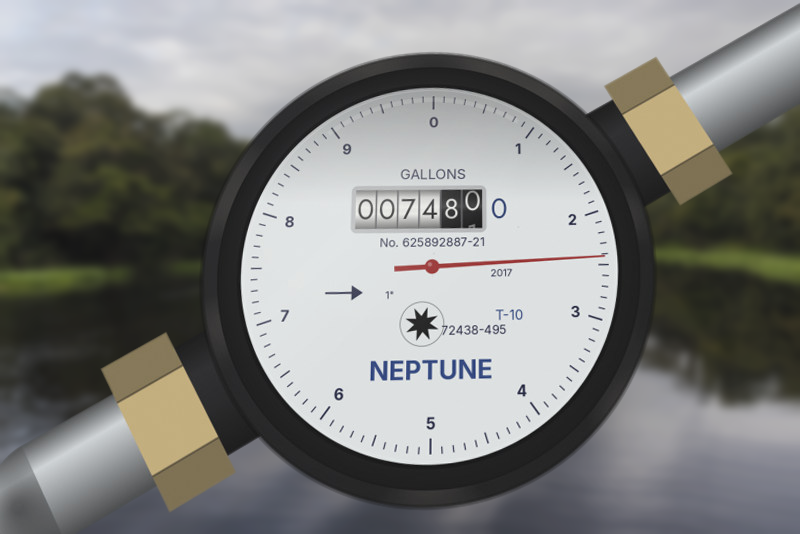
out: 74802.4 gal
